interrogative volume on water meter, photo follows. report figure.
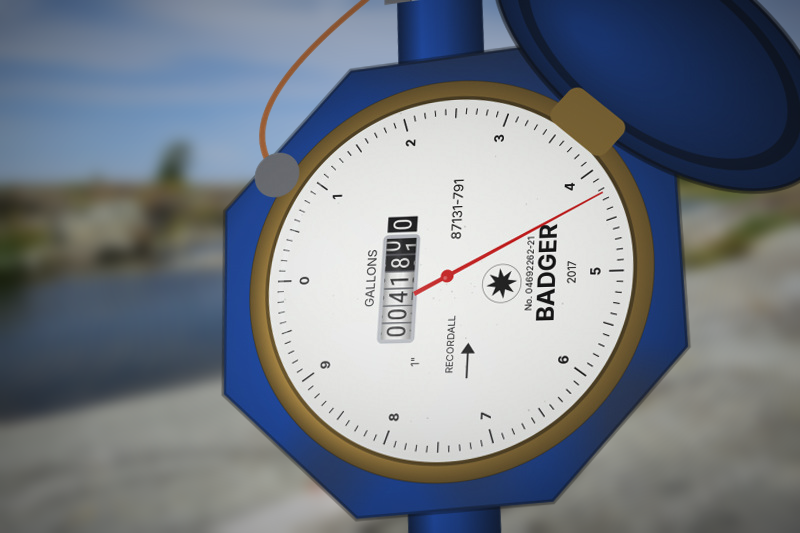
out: 41804.2 gal
